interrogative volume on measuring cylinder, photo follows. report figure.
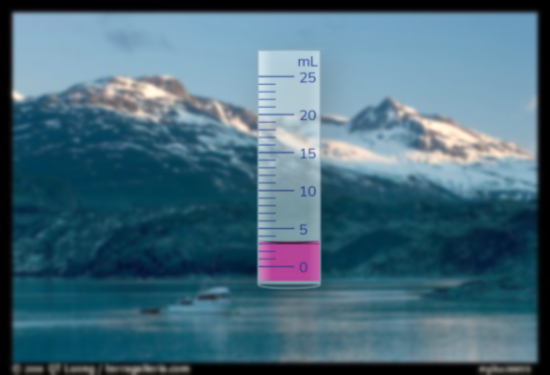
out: 3 mL
